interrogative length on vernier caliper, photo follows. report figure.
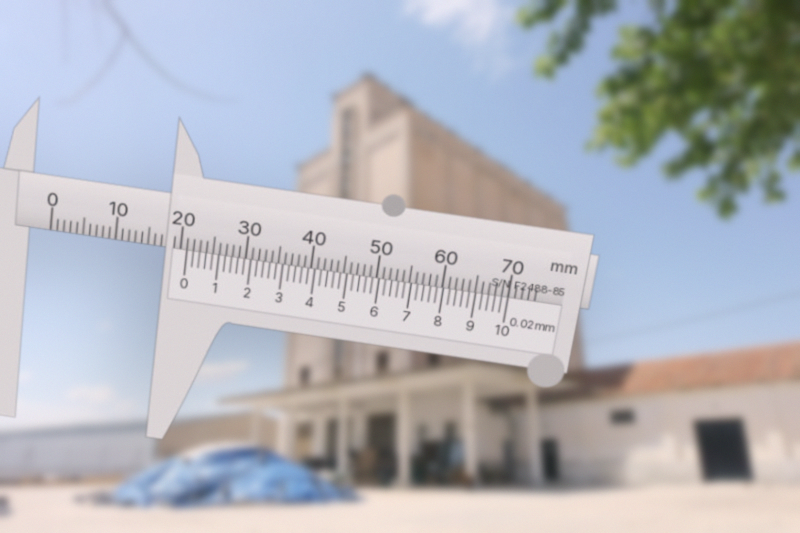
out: 21.0 mm
